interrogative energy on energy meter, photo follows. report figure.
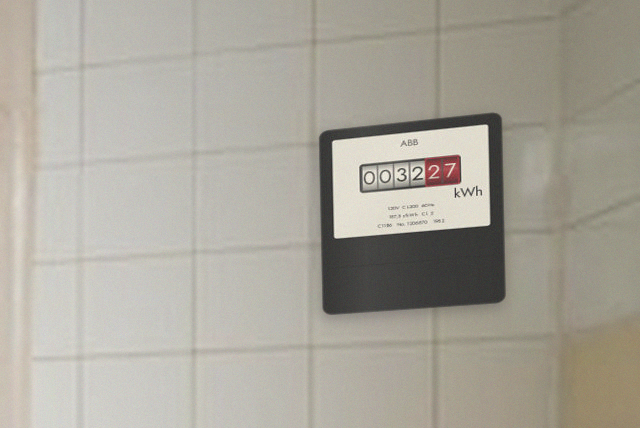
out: 32.27 kWh
